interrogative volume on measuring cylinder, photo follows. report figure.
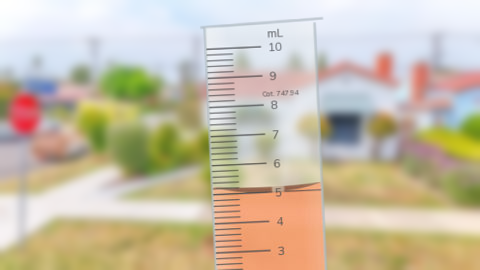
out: 5 mL
